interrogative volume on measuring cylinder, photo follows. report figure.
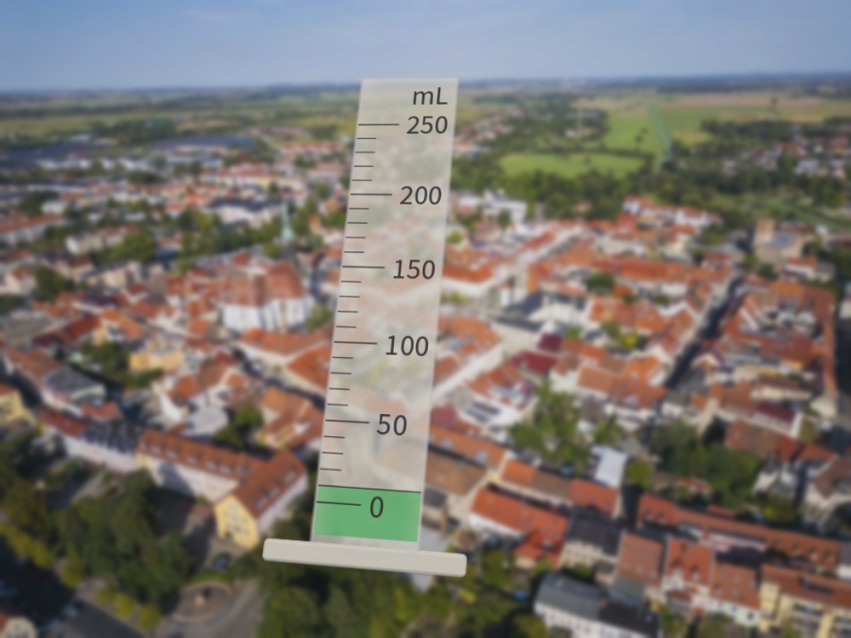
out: 10 mL
